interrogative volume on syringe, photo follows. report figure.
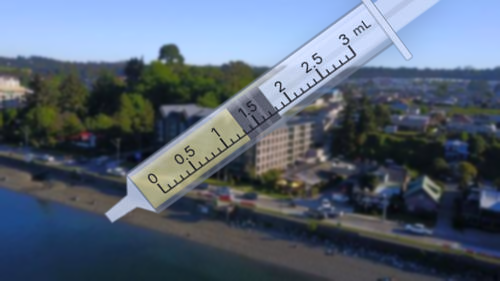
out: 1.3 mL
